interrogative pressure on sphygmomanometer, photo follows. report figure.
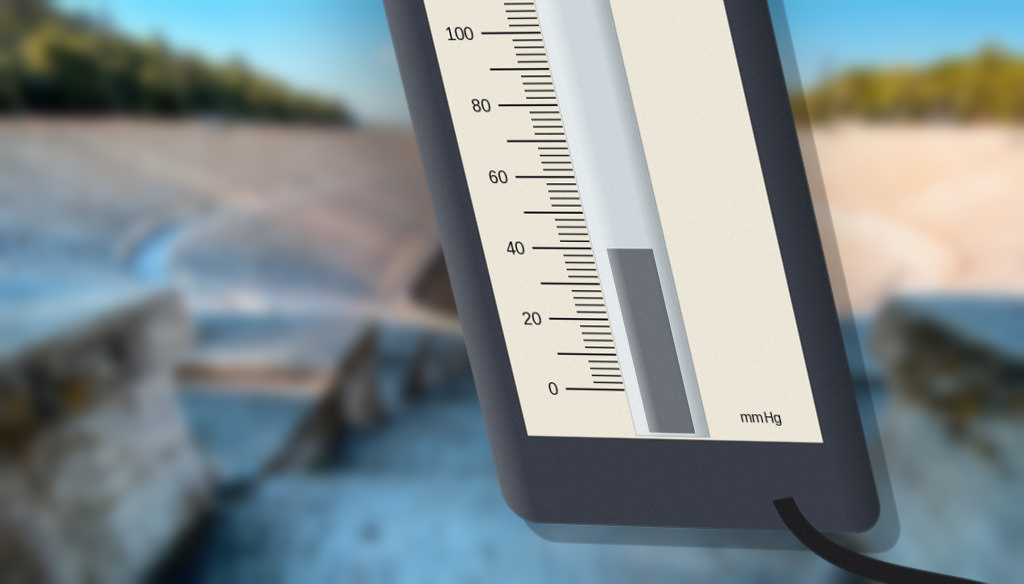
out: 40 mmHg
